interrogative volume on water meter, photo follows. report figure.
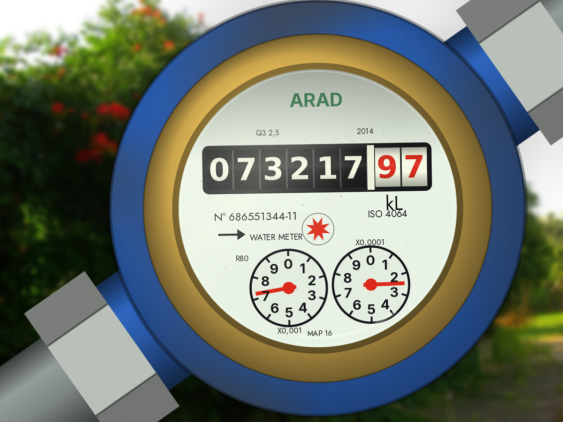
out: 73217.9772 kL
